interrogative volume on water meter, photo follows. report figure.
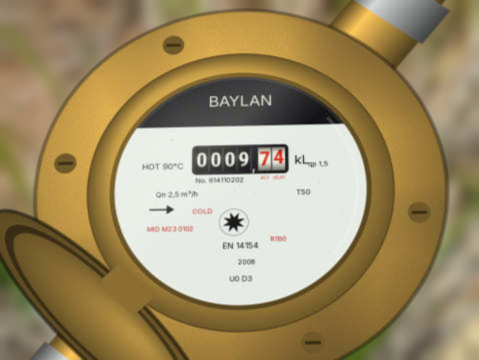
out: 9.74 kL
